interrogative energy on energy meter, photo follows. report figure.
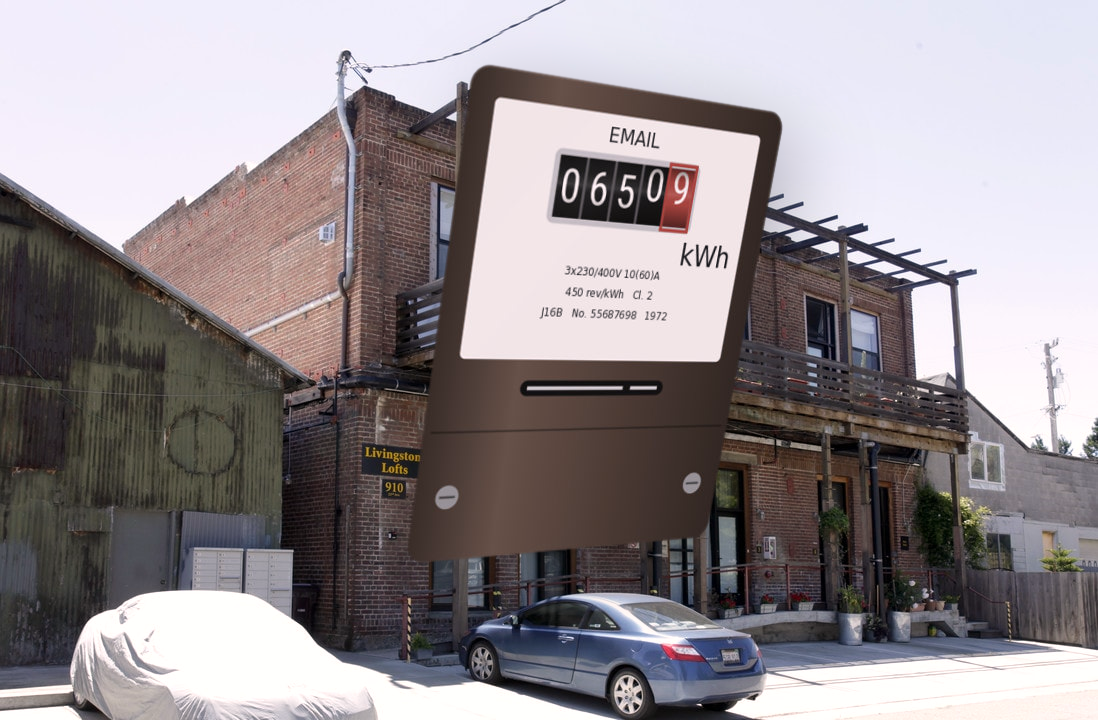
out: 650.9 kWh
